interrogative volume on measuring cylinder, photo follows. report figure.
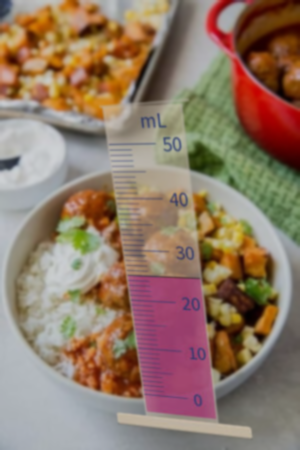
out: 25 mL
